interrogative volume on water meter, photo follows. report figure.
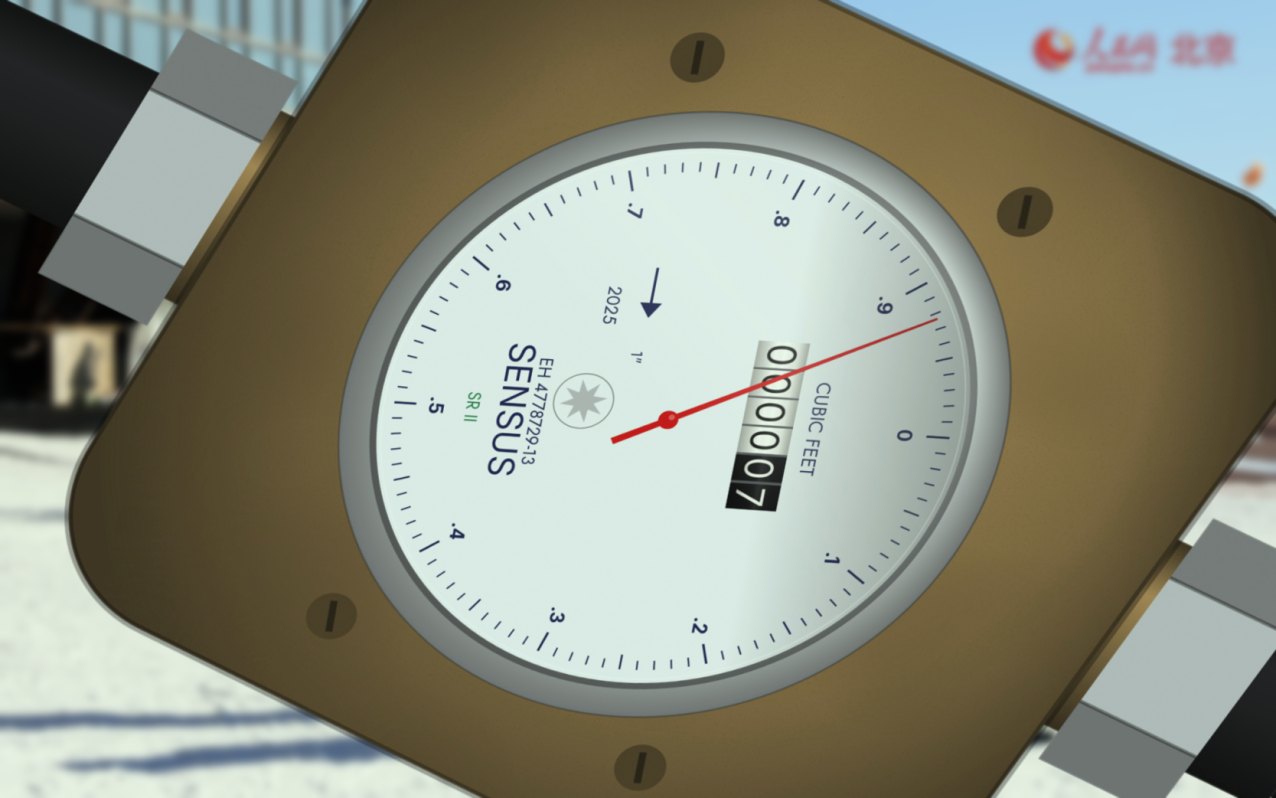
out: 6.92 ft³
